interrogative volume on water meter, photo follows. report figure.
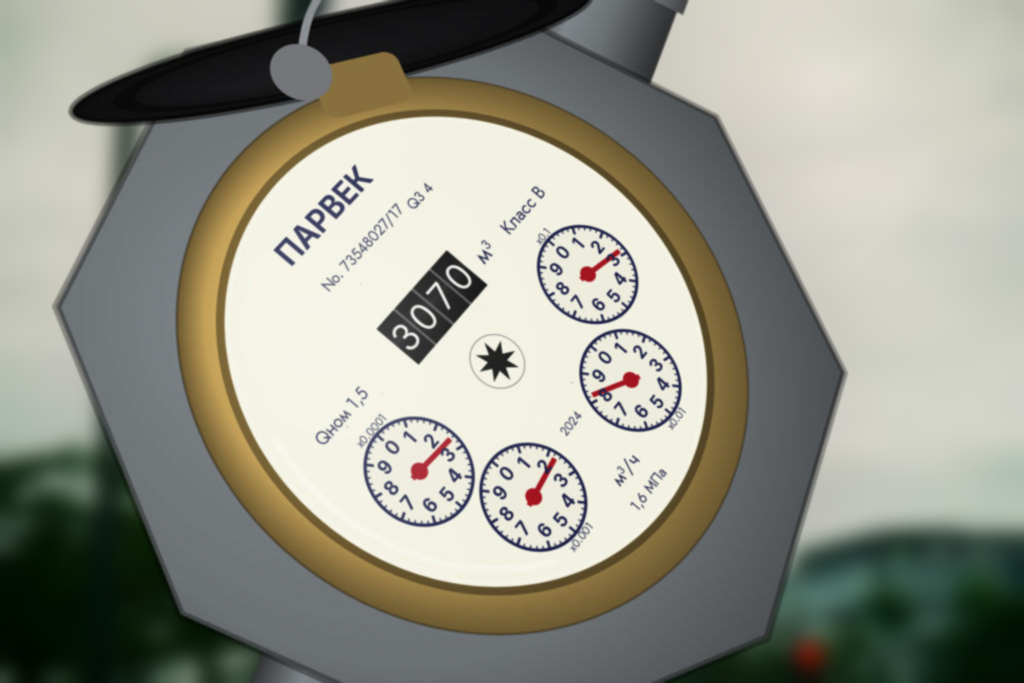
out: 3070.2822 m³
